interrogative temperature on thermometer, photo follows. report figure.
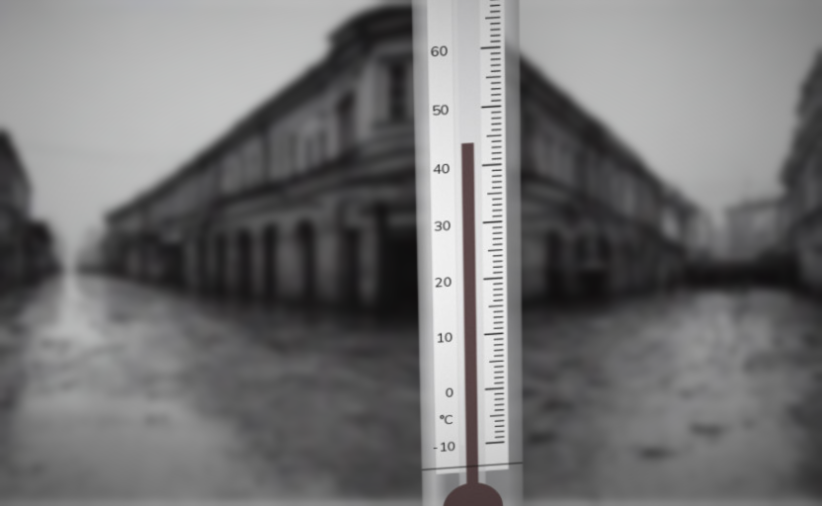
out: 44 °C
